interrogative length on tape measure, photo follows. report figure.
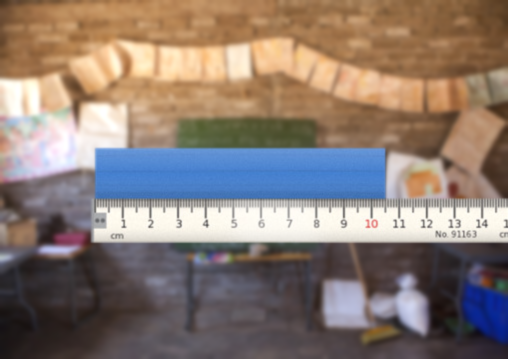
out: 10.5 cm
